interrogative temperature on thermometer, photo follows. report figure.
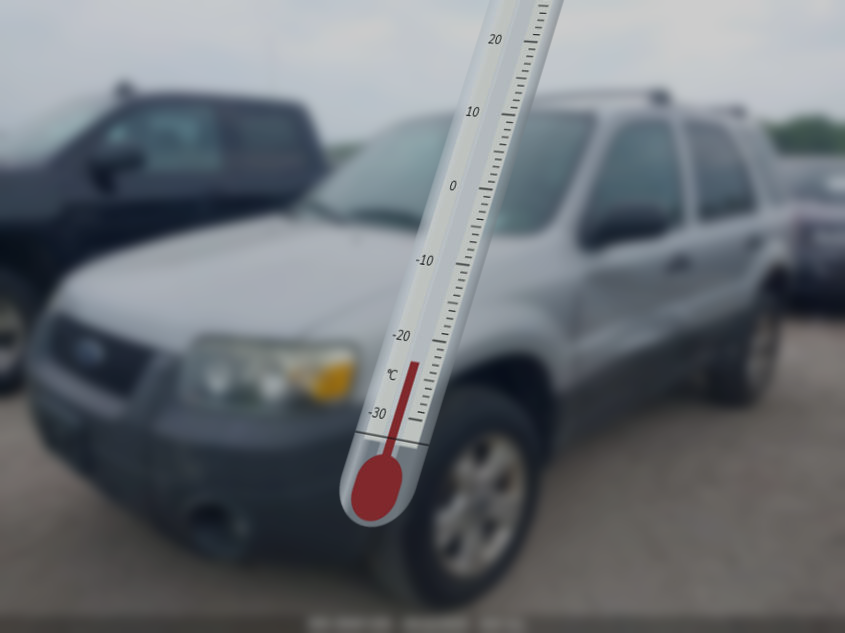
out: -23 °C
